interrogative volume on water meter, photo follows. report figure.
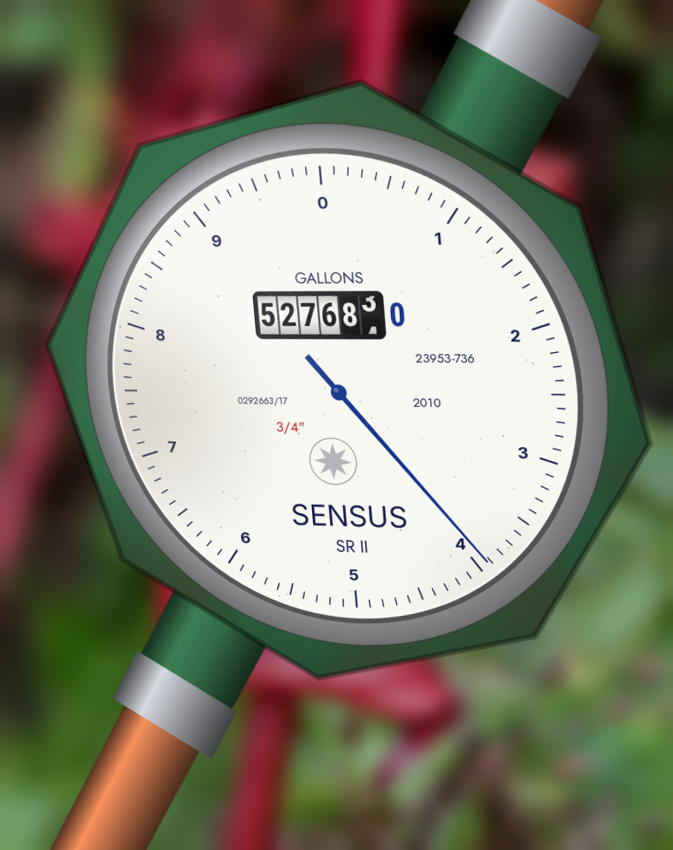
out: 5276833.9 gal
